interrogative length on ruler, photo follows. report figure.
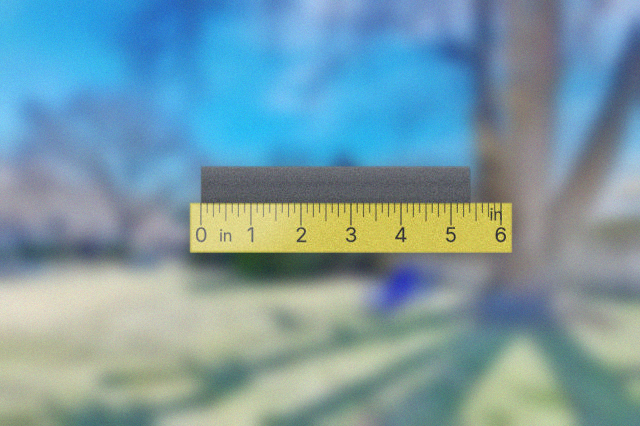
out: 5.375 in
